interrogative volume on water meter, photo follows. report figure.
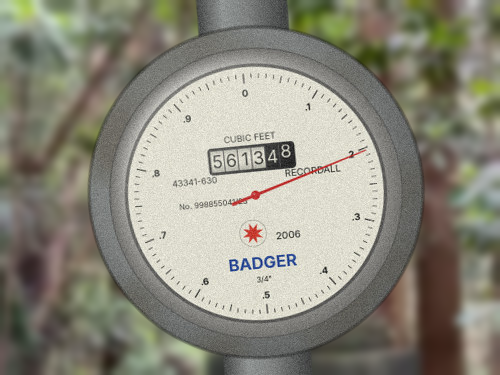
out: 561348.20 ft³
